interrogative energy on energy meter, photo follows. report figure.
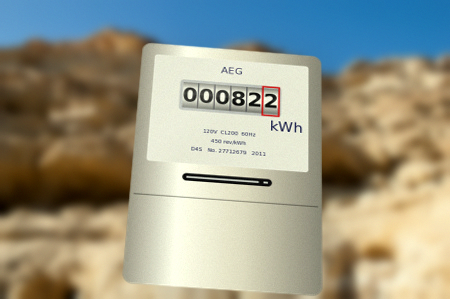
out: 82.2 kWh
